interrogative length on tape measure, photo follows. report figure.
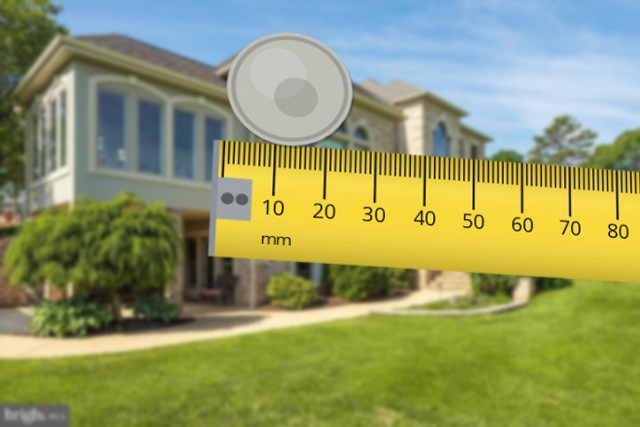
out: 25 mm
